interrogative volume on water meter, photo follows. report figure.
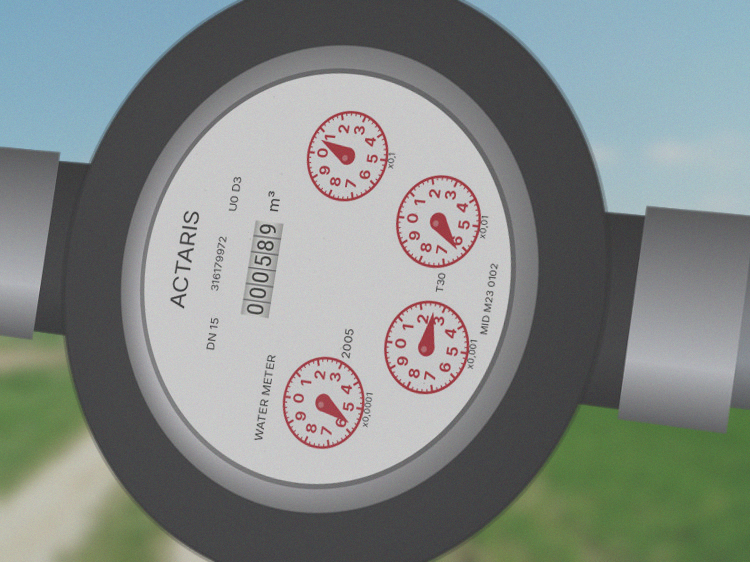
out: 589.0625 m³
